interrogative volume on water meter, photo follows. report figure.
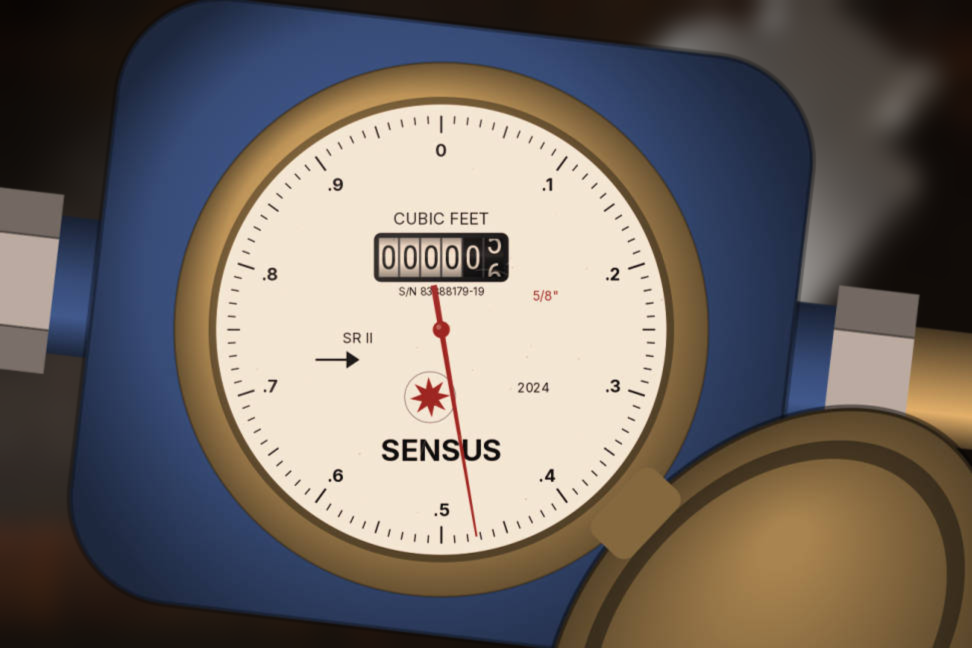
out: 5.47 ft³
